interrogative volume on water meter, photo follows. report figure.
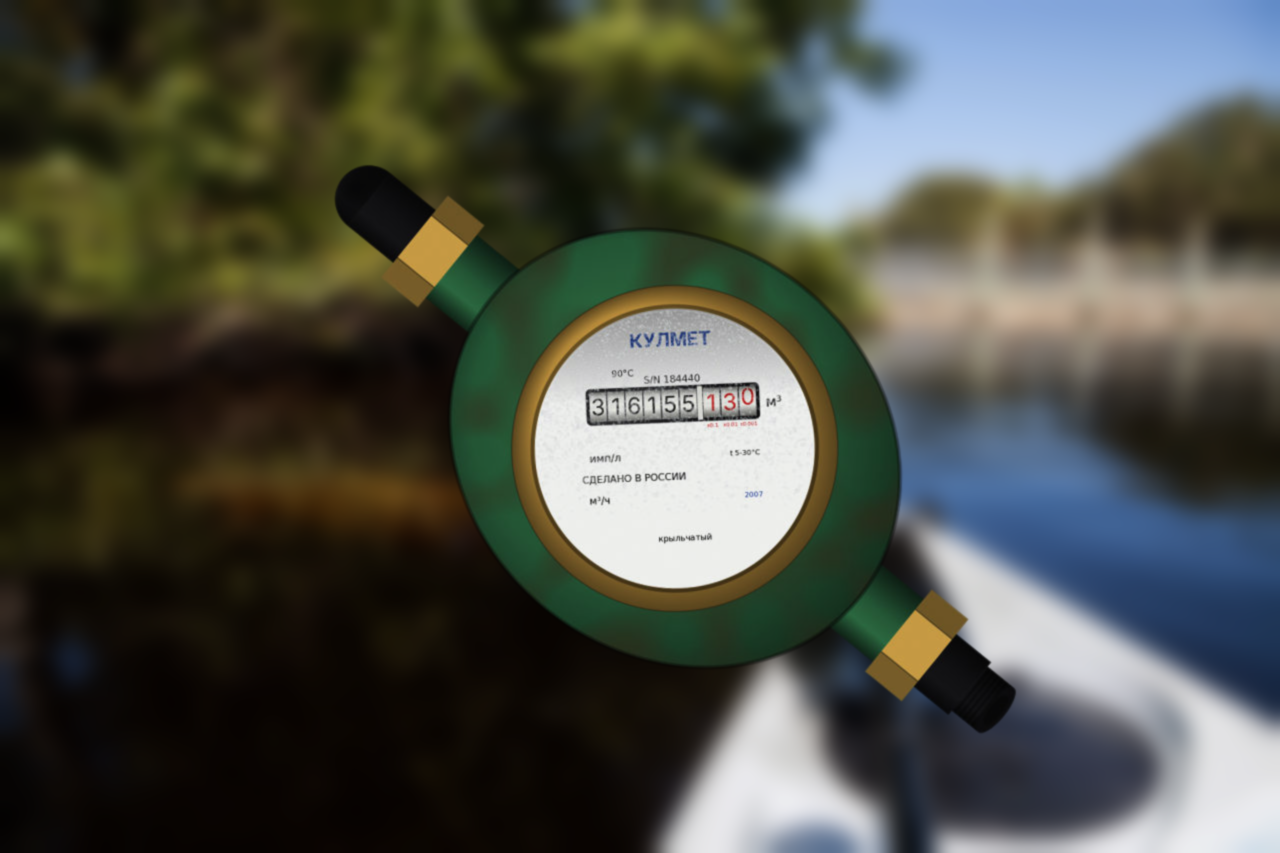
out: 316155.130 m³
